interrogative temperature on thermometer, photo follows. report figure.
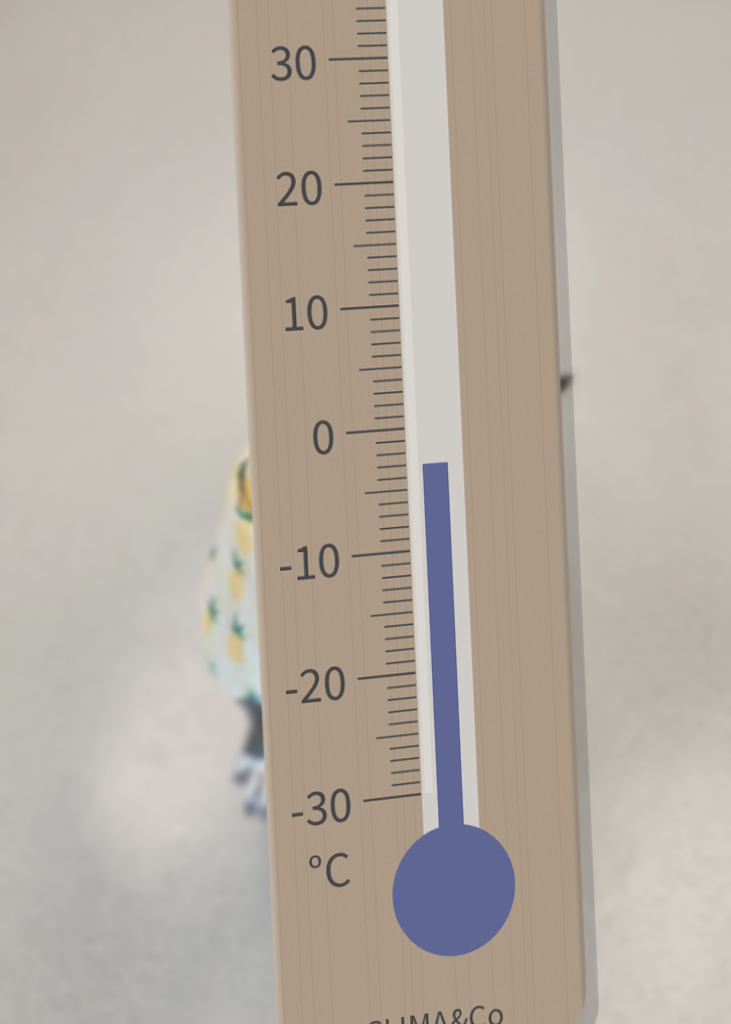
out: -3 °C
